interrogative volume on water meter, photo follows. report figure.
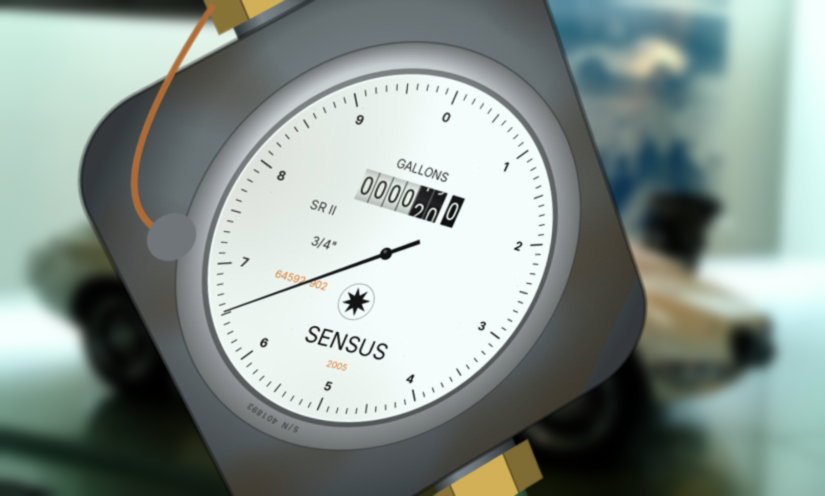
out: 196.5 gal
